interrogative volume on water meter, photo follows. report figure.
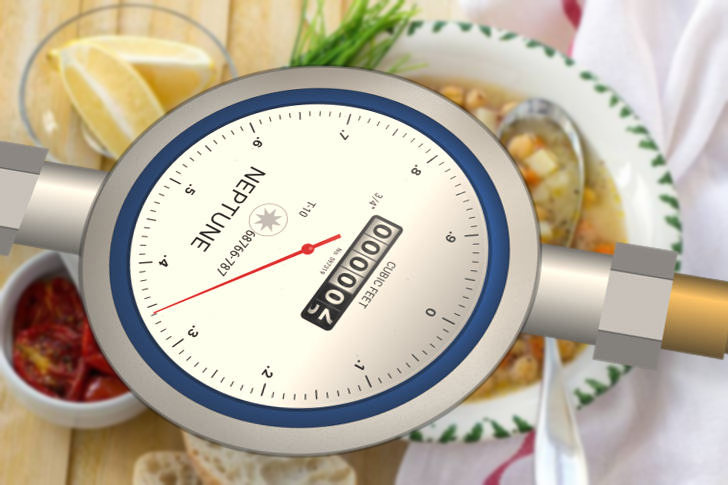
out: 2.34 ft³
